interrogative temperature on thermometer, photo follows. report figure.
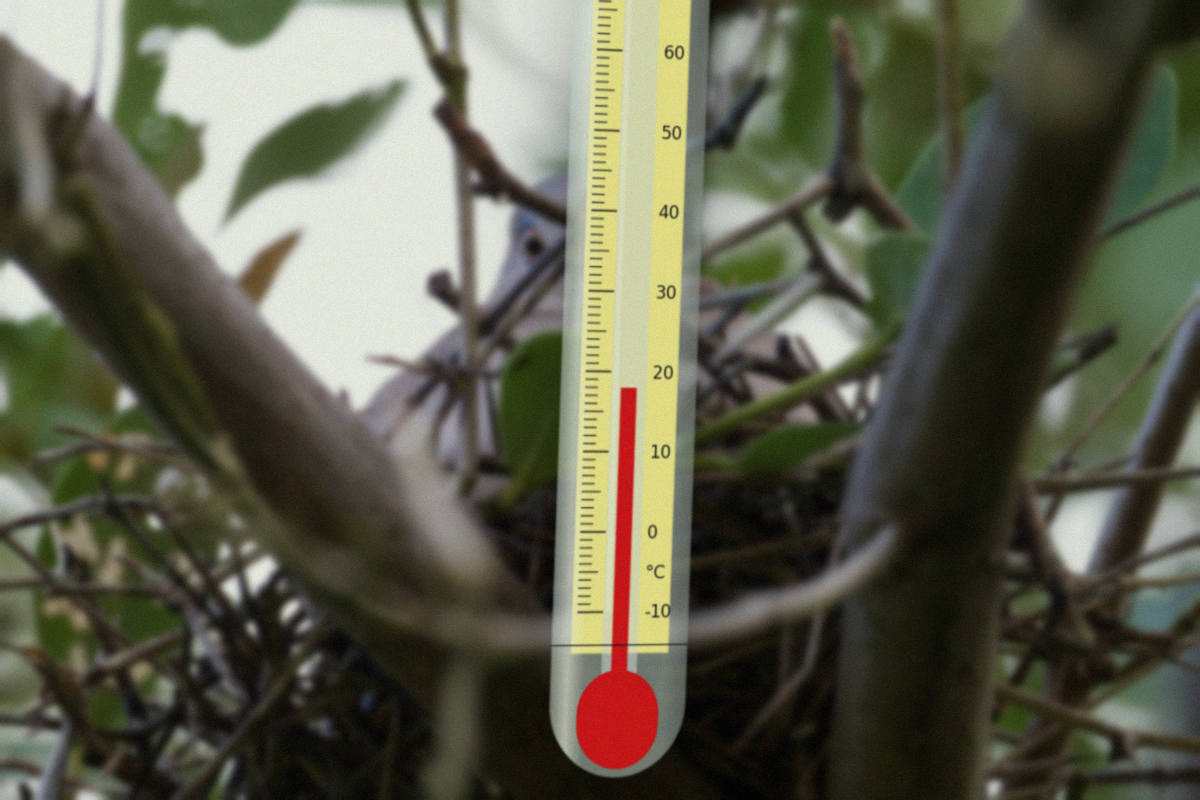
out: 18 °C
